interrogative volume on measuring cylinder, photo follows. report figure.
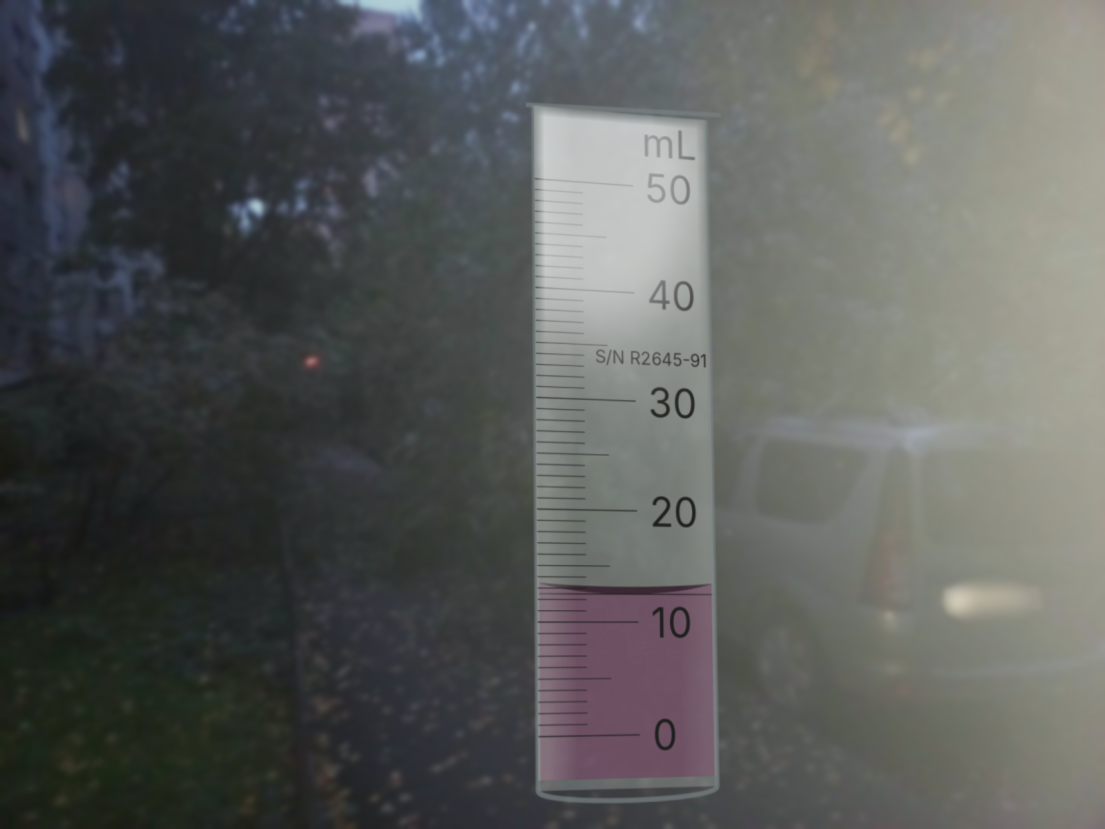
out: 12.5 mL
